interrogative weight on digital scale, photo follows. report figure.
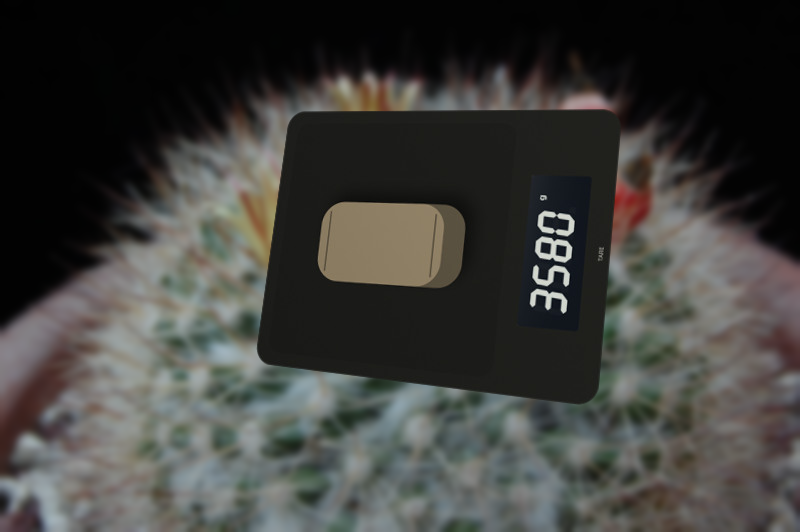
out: 3580 g
